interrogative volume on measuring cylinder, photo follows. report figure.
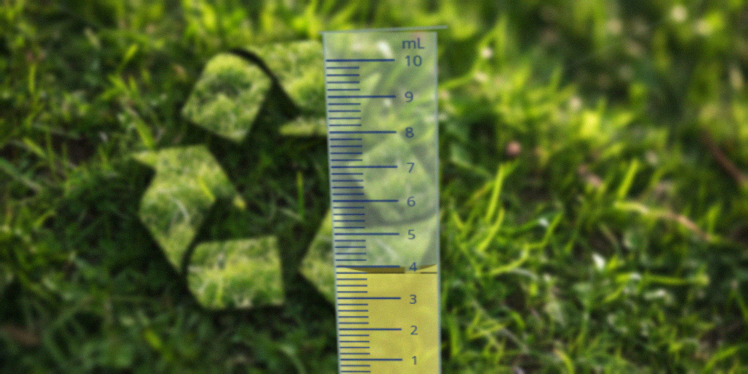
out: 3.8 mL
